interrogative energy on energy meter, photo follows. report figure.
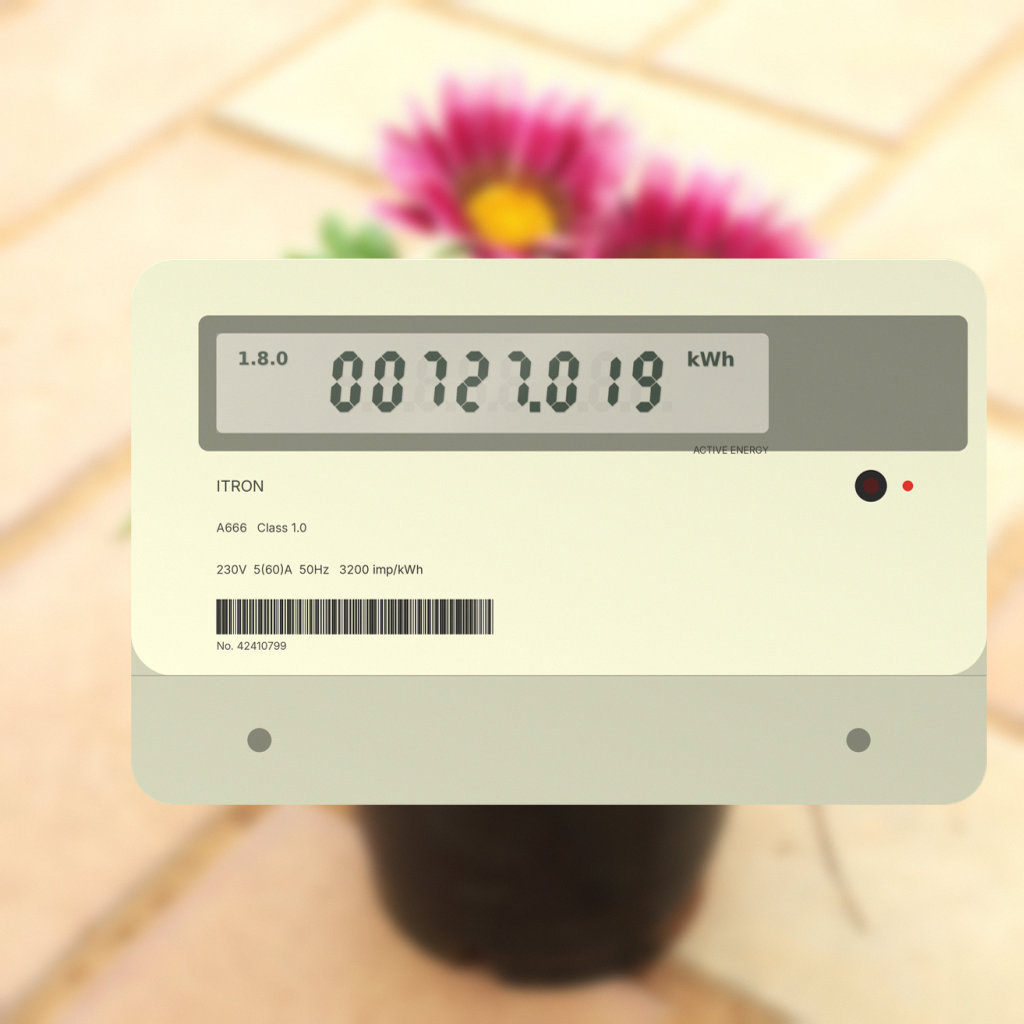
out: 727.019 kWh
